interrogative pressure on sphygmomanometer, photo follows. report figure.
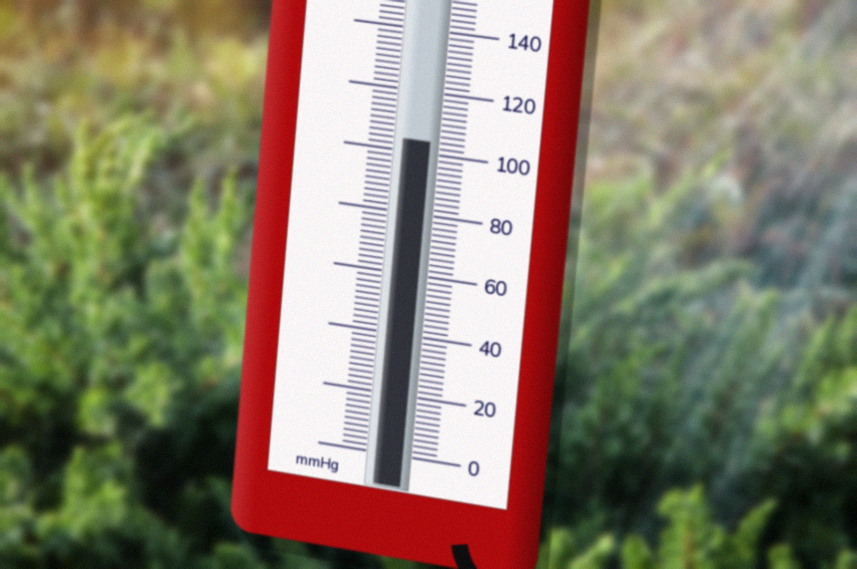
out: 104 mmHg
